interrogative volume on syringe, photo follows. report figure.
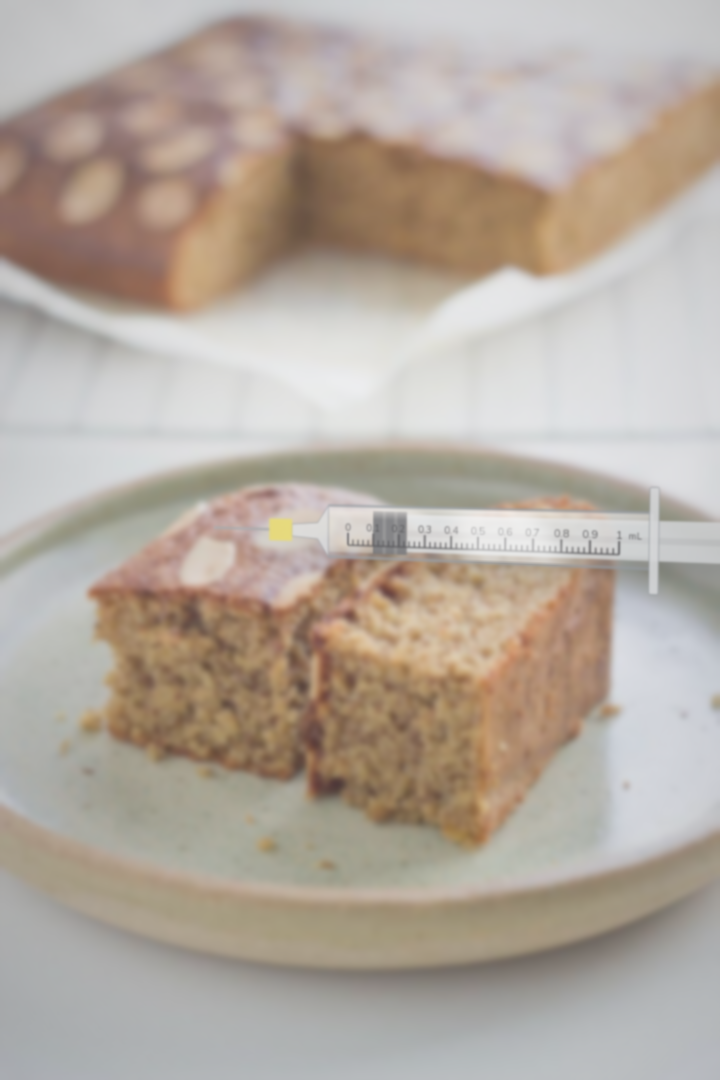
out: 0.1 mL
